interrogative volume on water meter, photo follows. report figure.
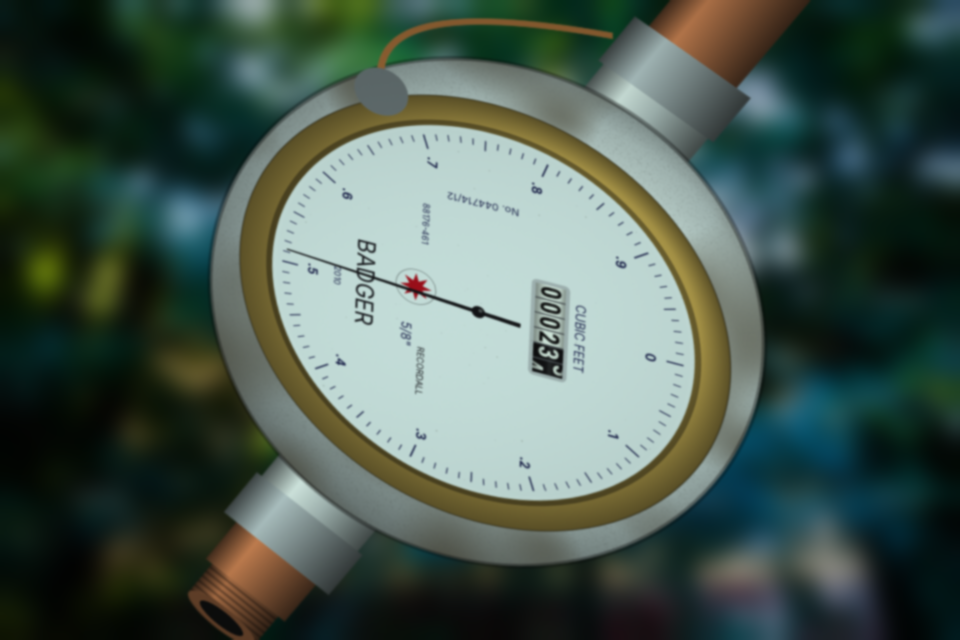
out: 233.51 ft³
